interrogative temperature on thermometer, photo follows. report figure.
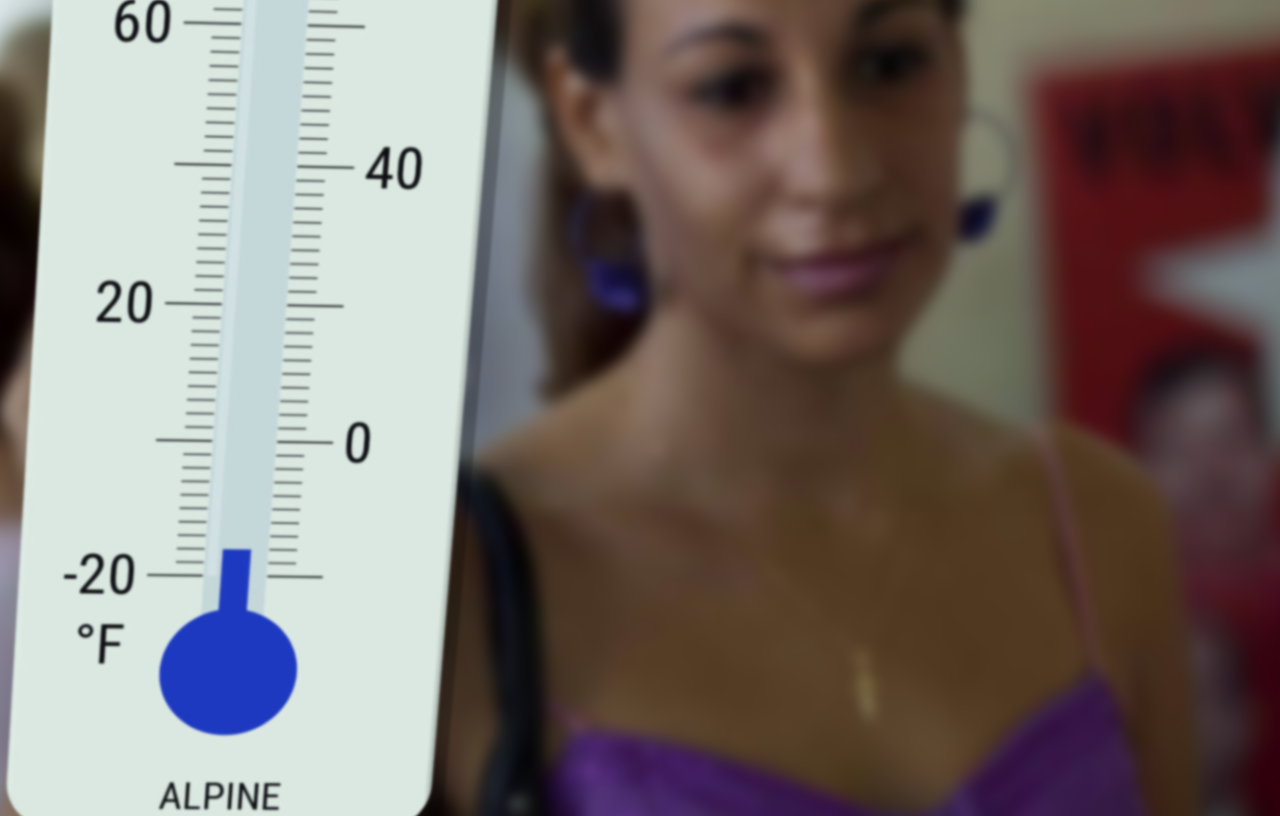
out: -16 °F
